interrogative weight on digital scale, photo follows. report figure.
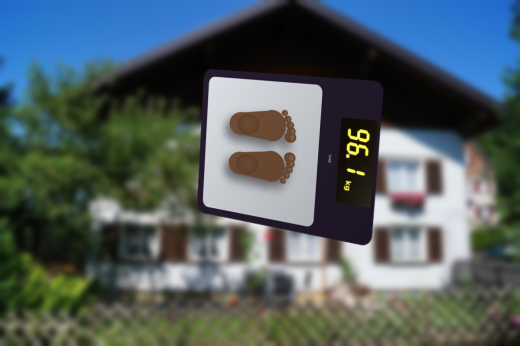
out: 96.1 kg
